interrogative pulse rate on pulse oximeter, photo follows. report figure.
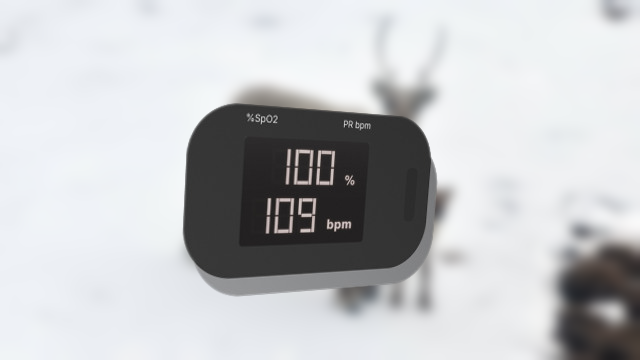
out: 109 bpm
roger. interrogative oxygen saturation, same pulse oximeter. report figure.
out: 100 %
